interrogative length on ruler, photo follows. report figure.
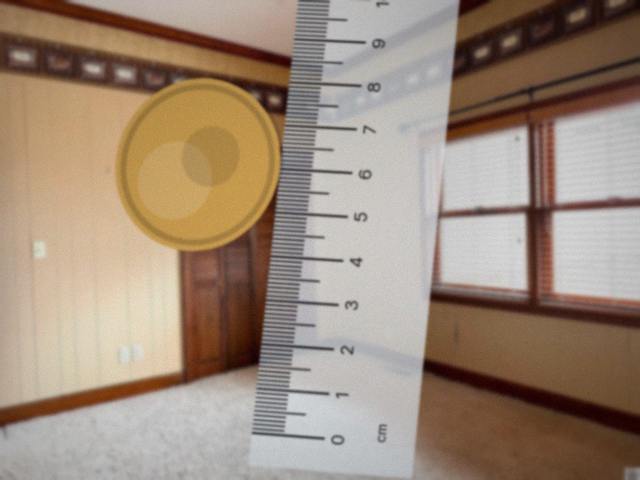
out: 4 cm
